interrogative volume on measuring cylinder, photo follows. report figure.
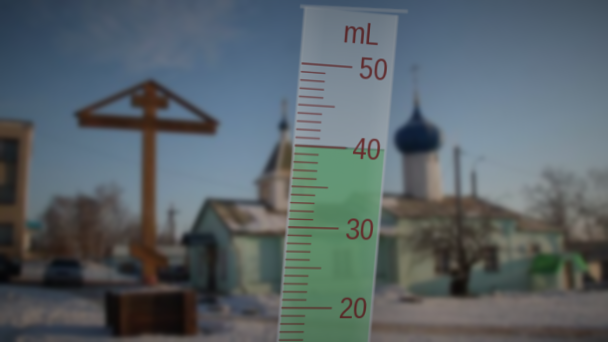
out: 40 mL
